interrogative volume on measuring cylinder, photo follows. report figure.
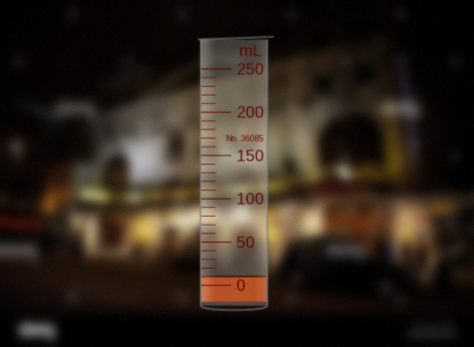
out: 10 mL
